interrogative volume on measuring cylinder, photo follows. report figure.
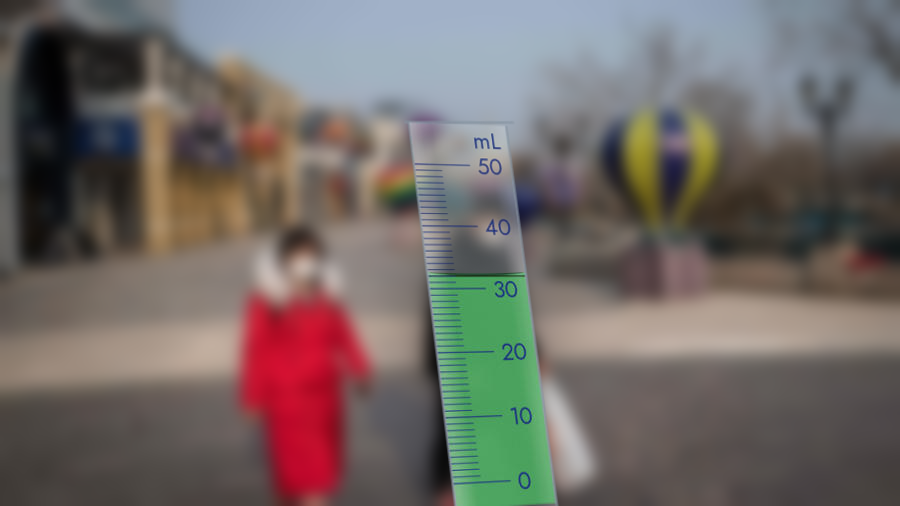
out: 32 mL
